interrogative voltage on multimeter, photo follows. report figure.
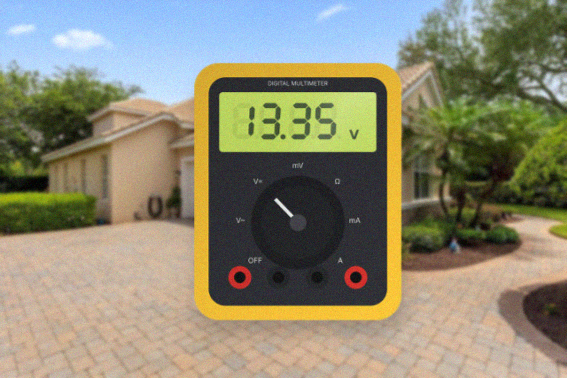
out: 13.35 V
